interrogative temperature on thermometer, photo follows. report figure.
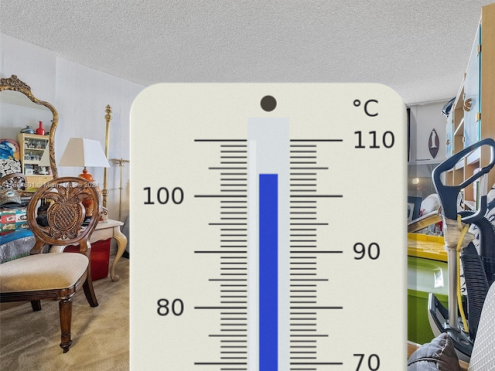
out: 104 °C
